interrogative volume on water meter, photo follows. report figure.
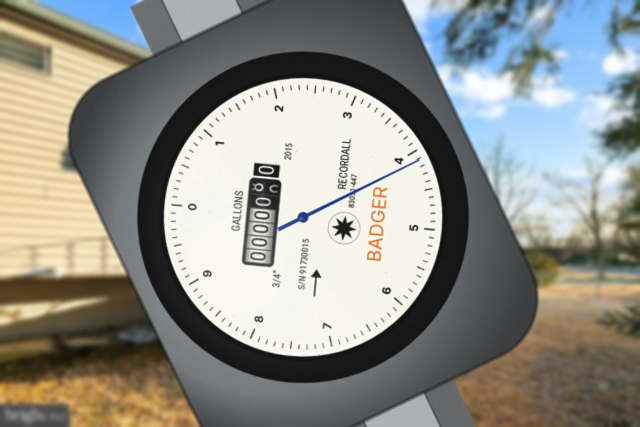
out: 84.1 gal
